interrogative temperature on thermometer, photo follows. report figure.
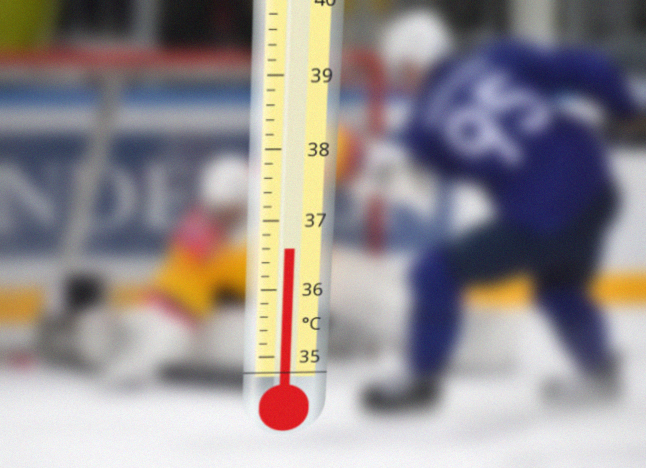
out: 36.6 °C
